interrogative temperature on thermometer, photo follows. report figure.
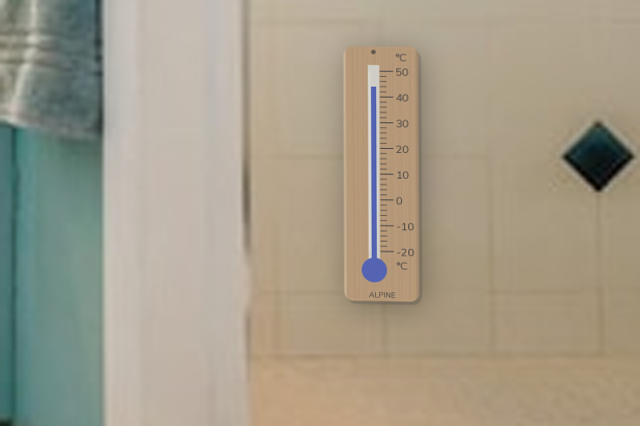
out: 44 °C
